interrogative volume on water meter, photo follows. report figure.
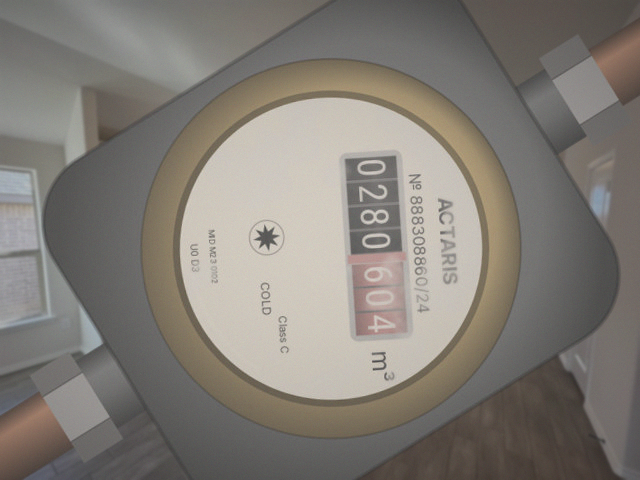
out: 280.604 m³
